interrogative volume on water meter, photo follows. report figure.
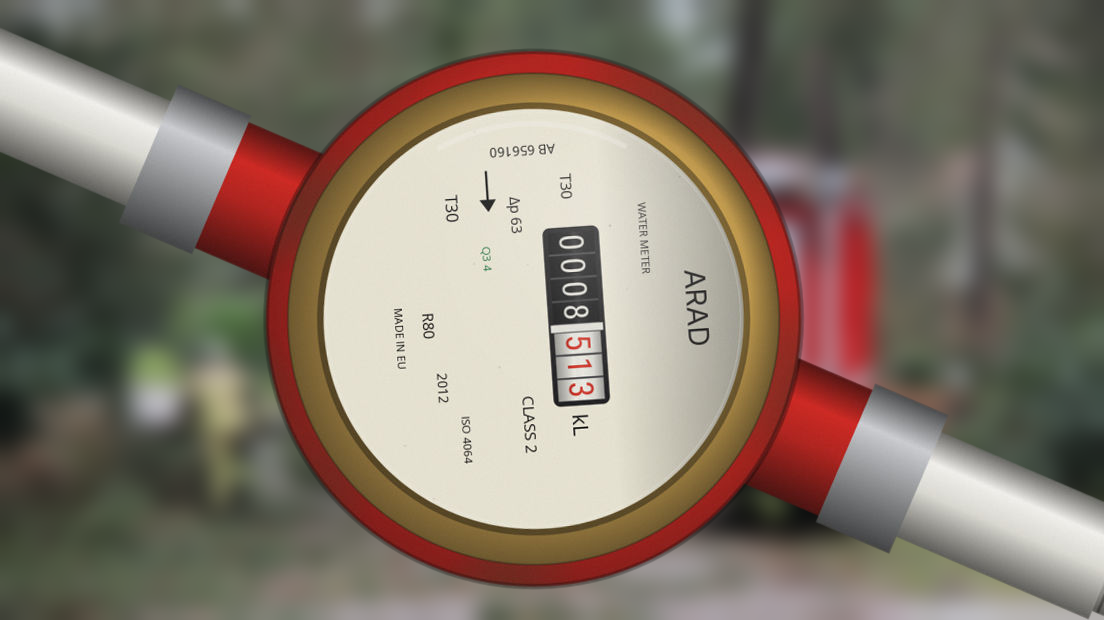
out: 8.513 kL
